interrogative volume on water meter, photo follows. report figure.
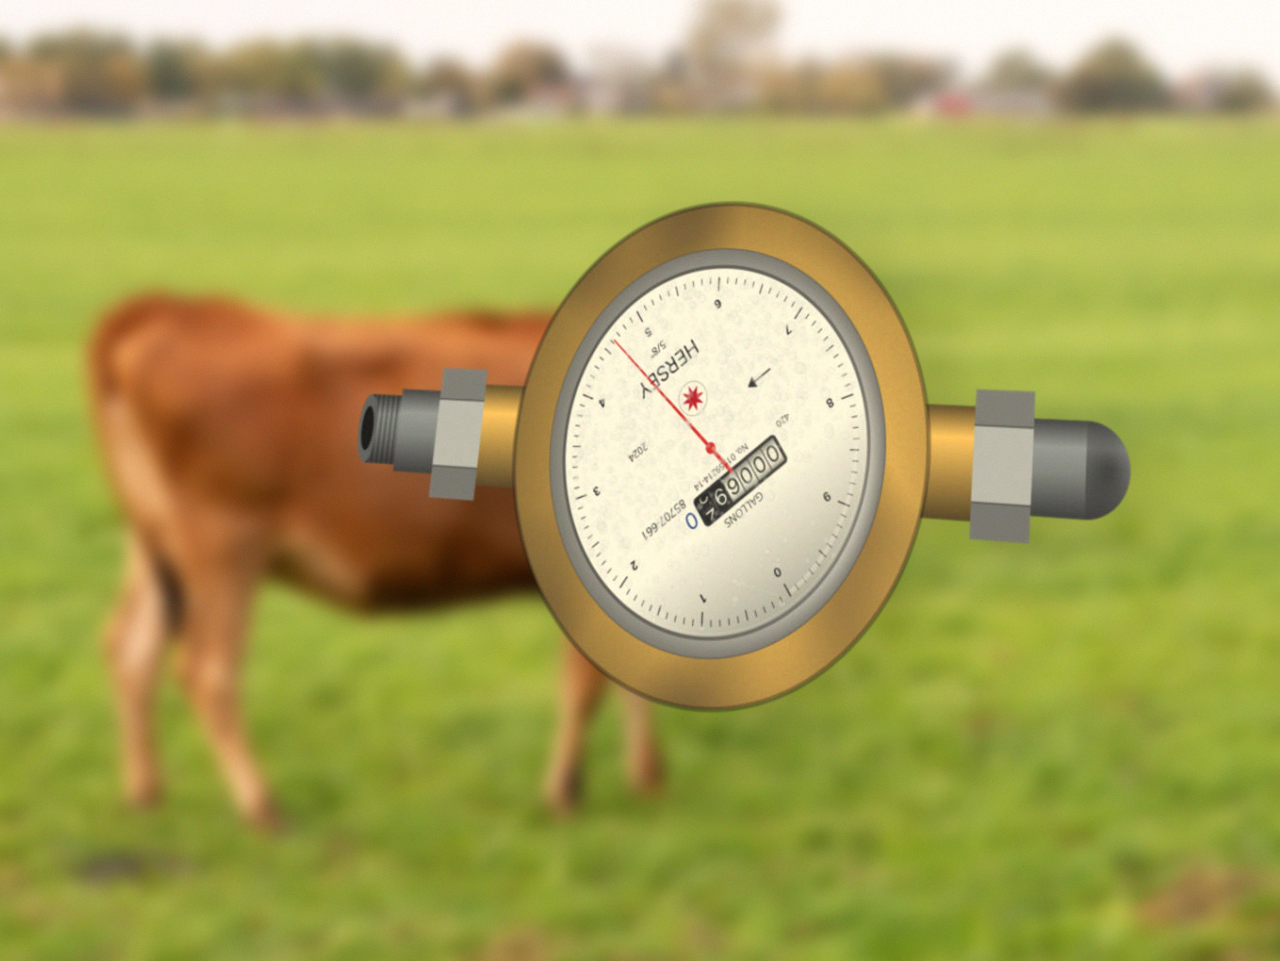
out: 6924.6 gal
